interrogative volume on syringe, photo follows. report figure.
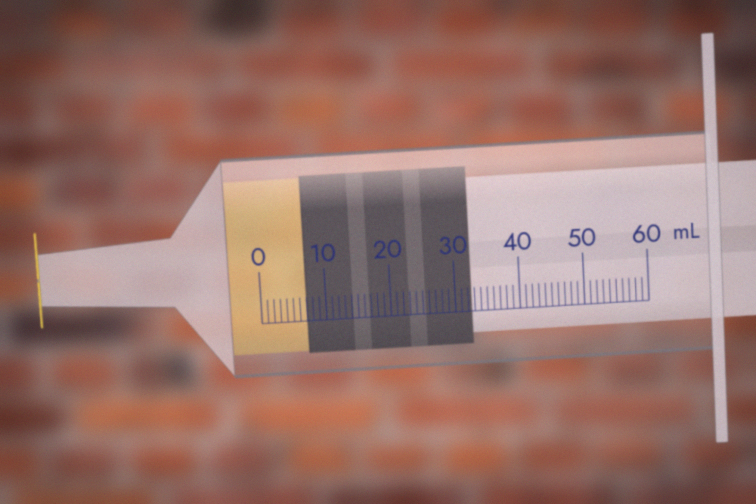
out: 7 mL
